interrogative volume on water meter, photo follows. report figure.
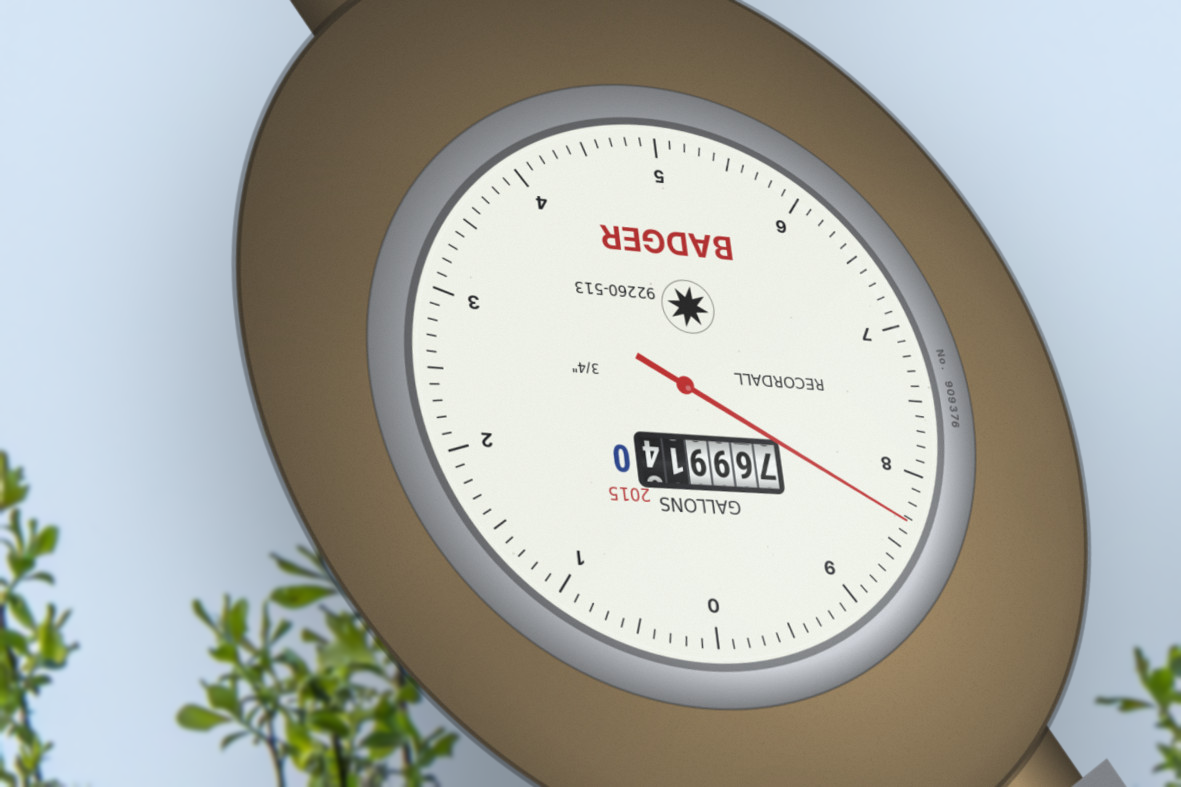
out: 7699138.3 gal
